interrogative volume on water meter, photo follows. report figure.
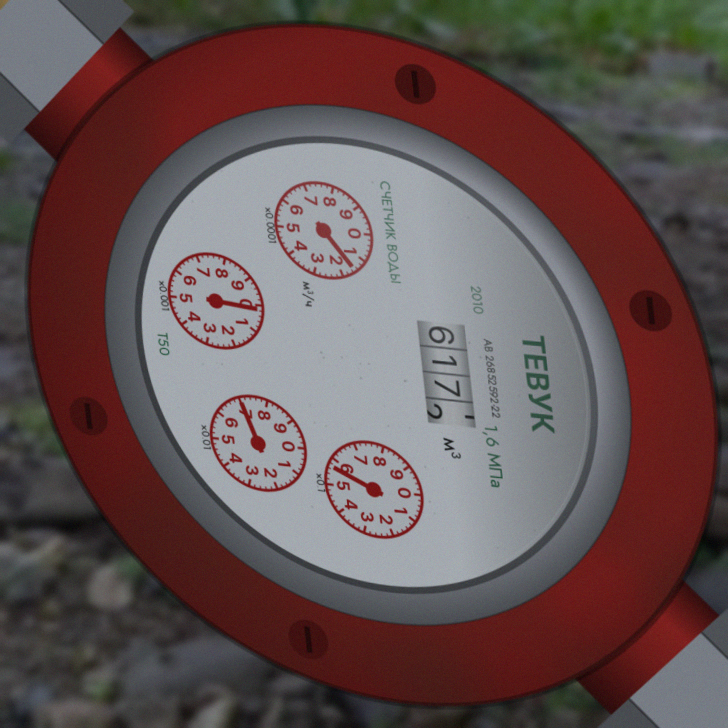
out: 6171.5701 m³
